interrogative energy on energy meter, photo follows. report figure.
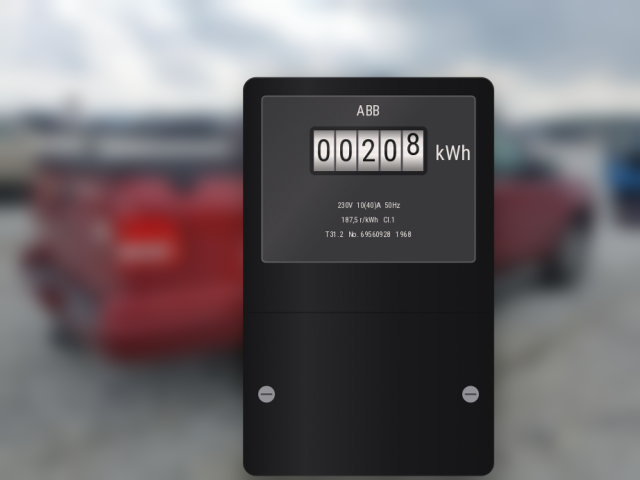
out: 208 kWh
